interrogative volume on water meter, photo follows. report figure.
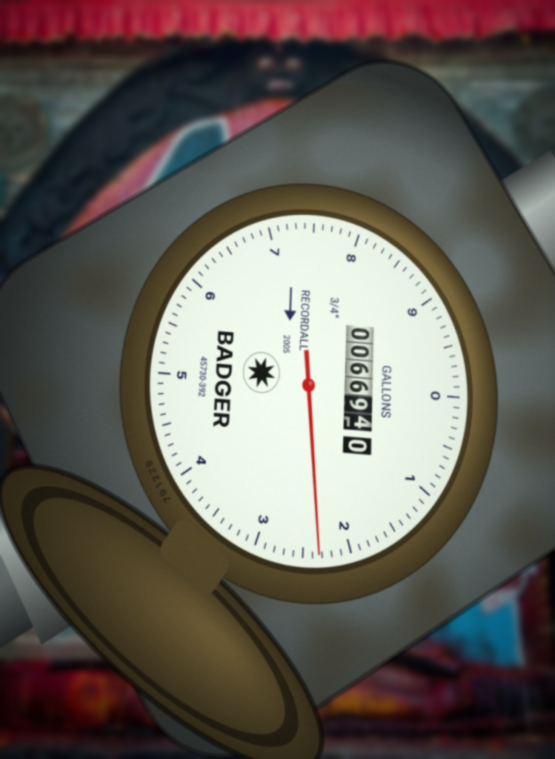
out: 66942.3 gal
